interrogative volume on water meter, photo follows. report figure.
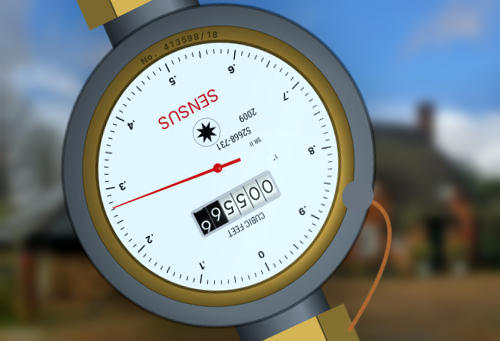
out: 5566.27 ft³
